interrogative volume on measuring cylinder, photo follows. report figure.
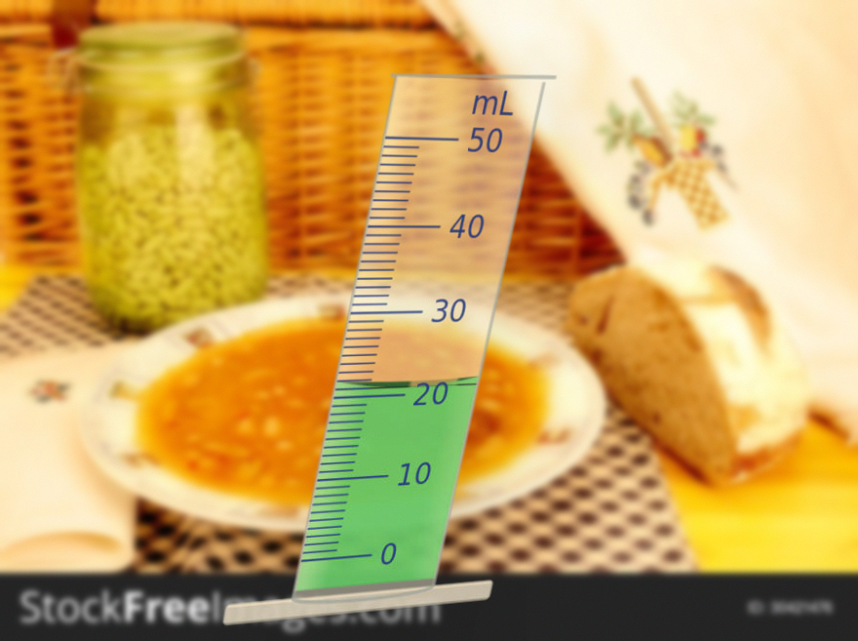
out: 21 mL
